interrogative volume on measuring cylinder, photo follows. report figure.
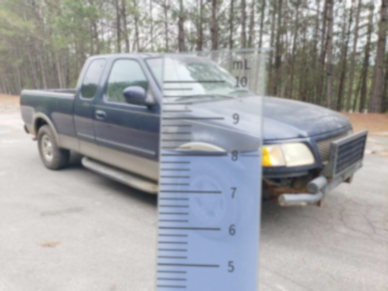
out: 8 mL
